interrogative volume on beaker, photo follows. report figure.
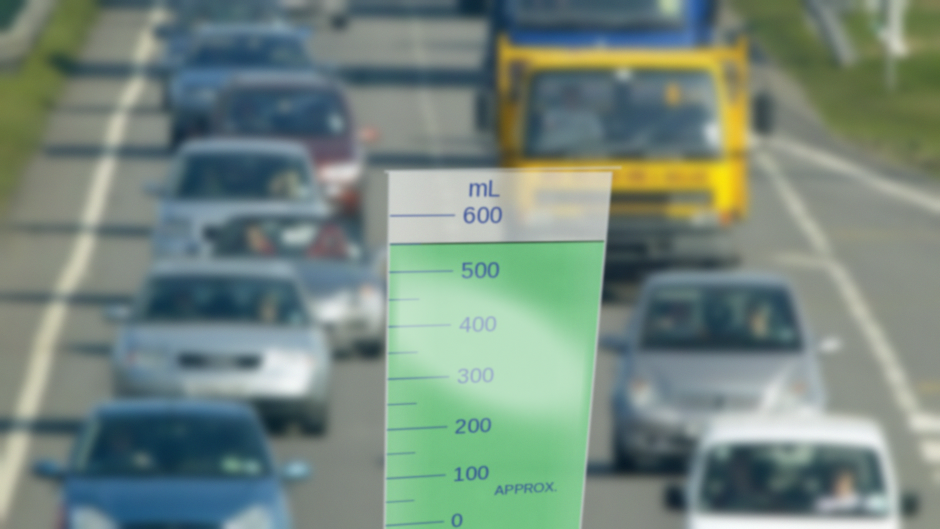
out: 550 mL
